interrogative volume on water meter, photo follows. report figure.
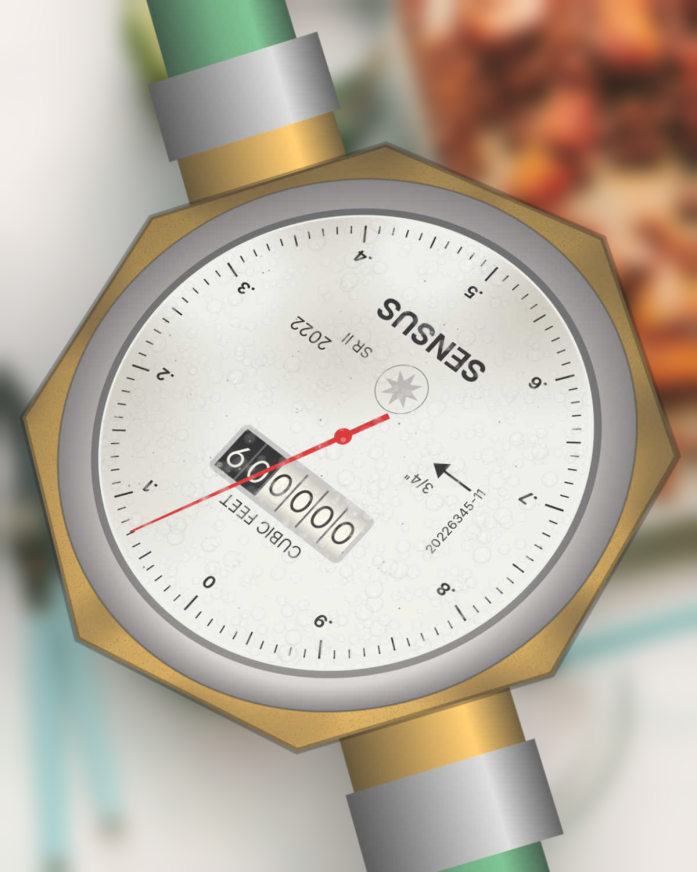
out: 9.07 ft³
